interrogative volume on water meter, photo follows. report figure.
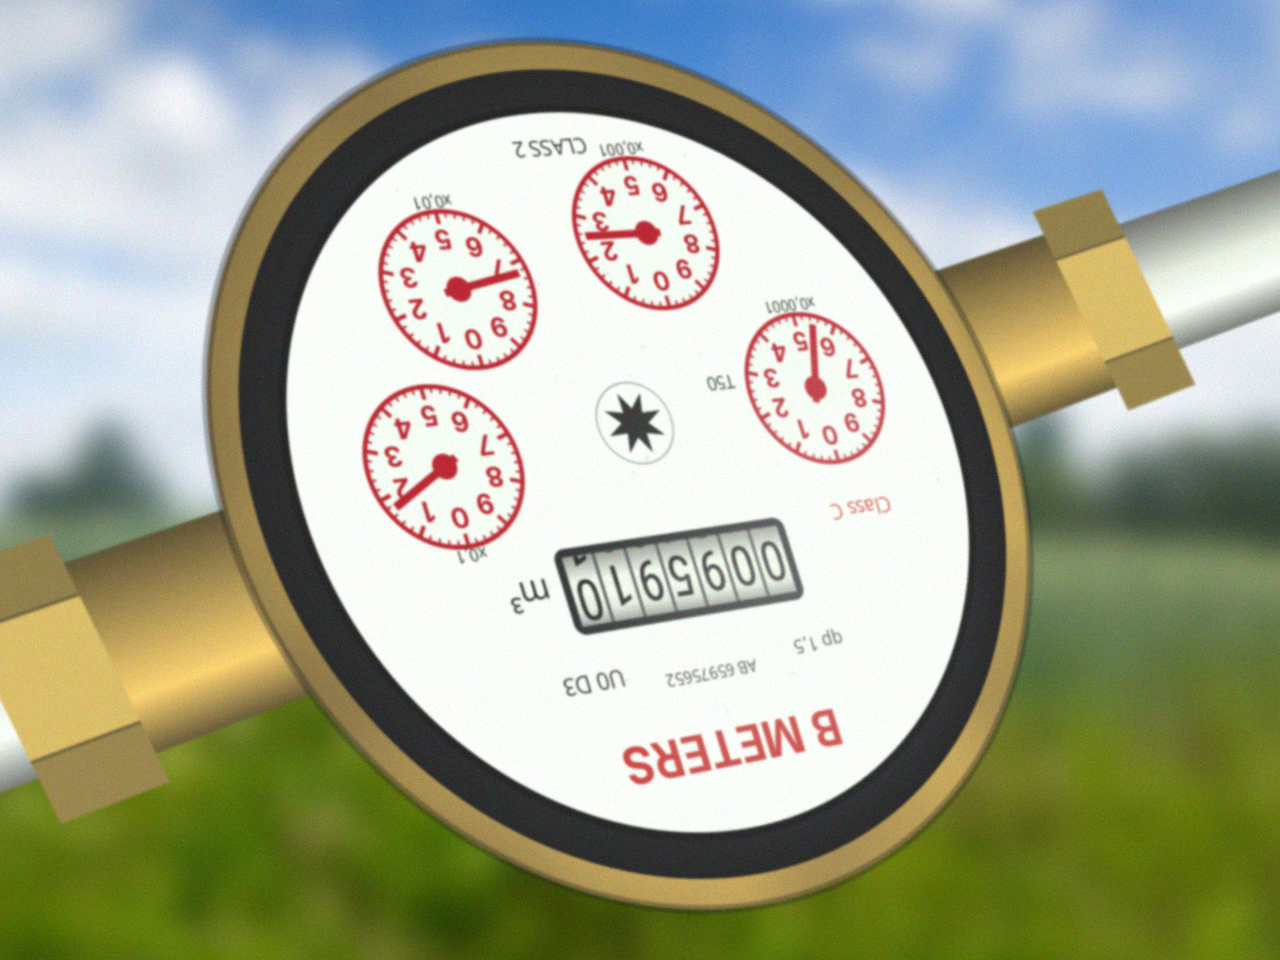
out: 95910.1725 m³
